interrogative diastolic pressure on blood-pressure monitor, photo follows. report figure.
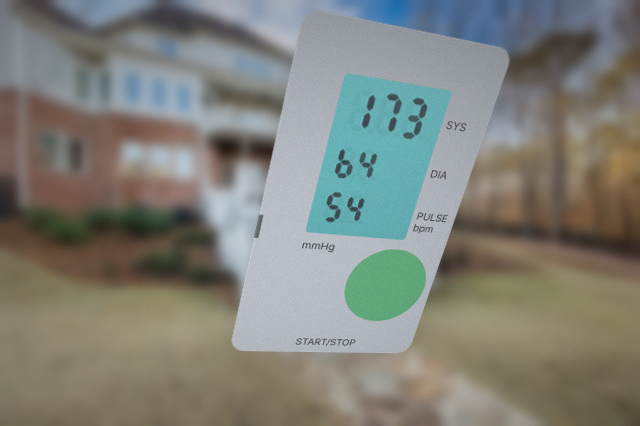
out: 64 mmHg
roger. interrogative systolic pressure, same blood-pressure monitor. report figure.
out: 173 mmHg
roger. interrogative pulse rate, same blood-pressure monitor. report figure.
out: 54 bpm
